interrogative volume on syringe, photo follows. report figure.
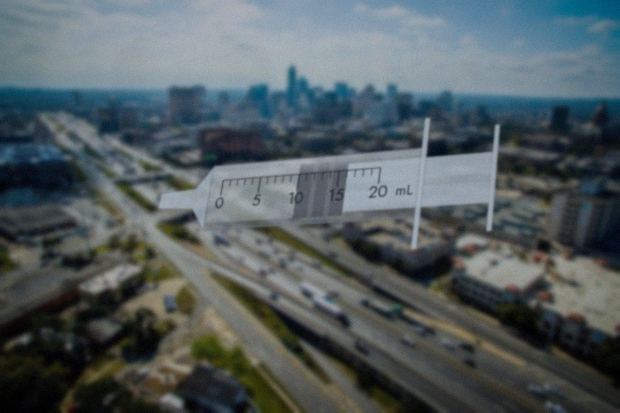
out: 10 mL
